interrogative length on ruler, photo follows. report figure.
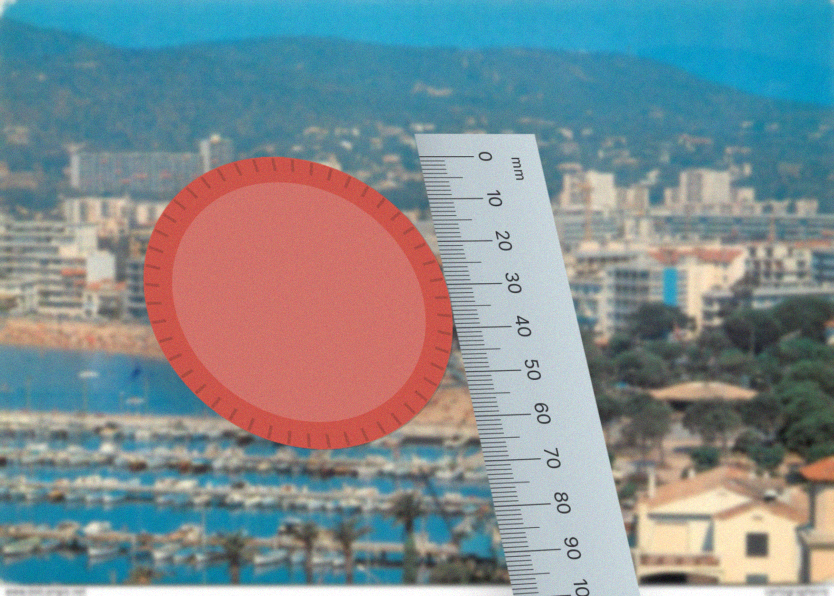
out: 66 mm
